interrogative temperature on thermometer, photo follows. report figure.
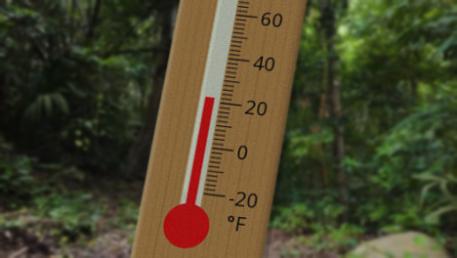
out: 22 °F
